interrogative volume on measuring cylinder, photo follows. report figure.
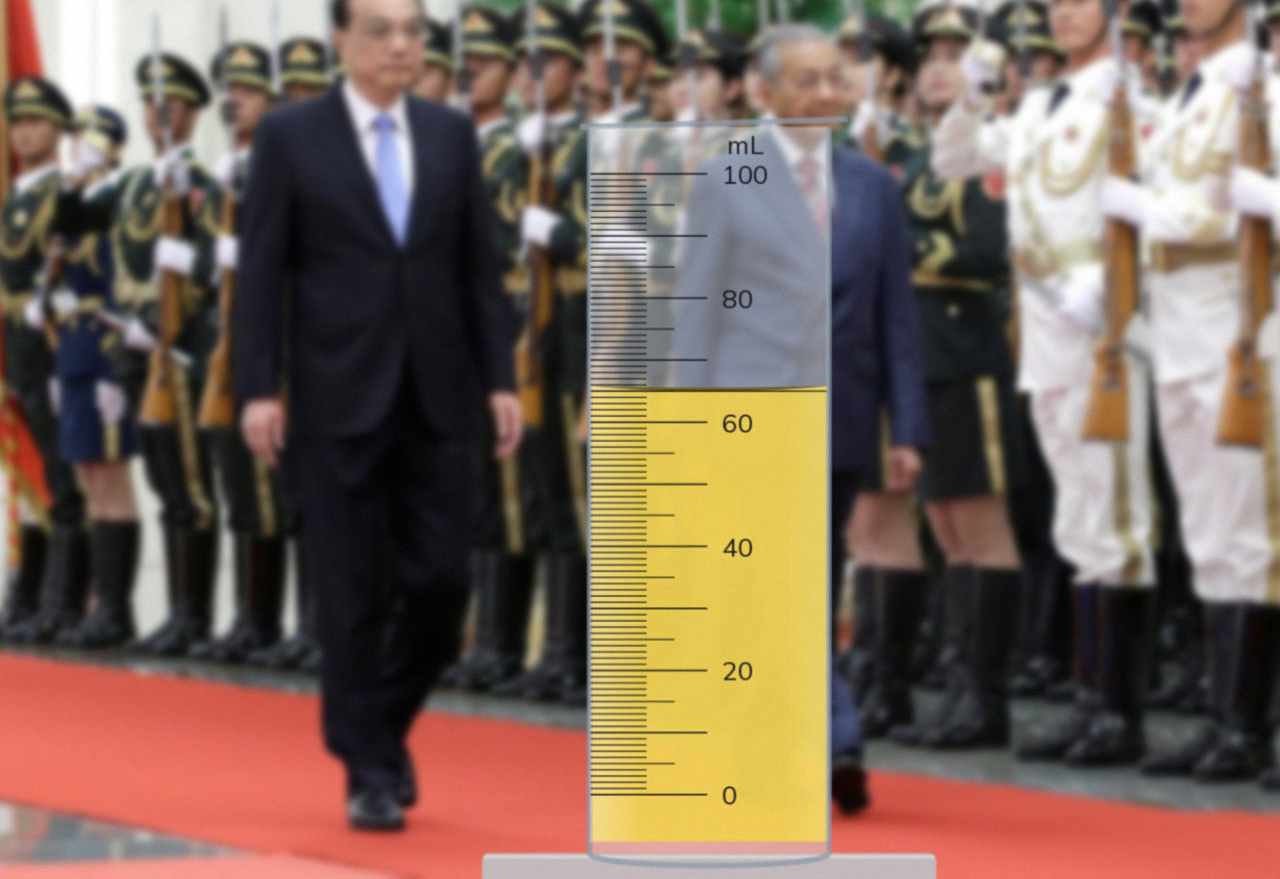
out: 65 mL
